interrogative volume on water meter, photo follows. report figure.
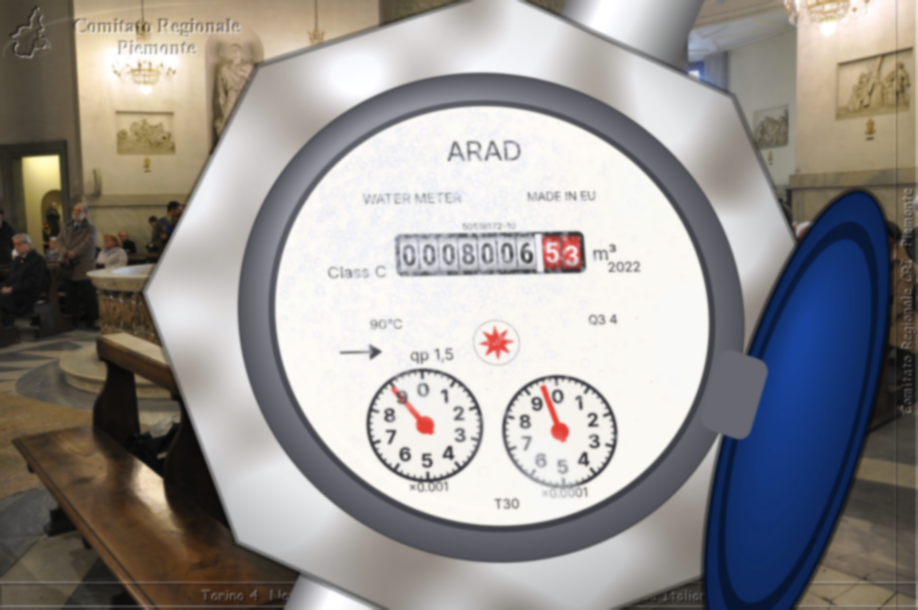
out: 8006.5289 m³
